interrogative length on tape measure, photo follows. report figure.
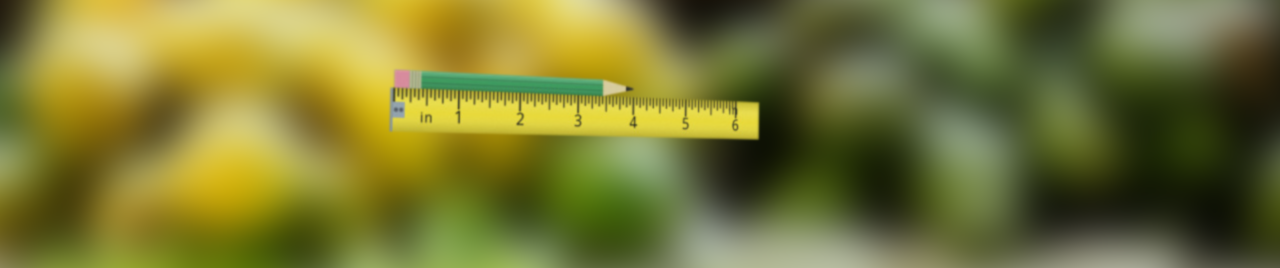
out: 4 in
